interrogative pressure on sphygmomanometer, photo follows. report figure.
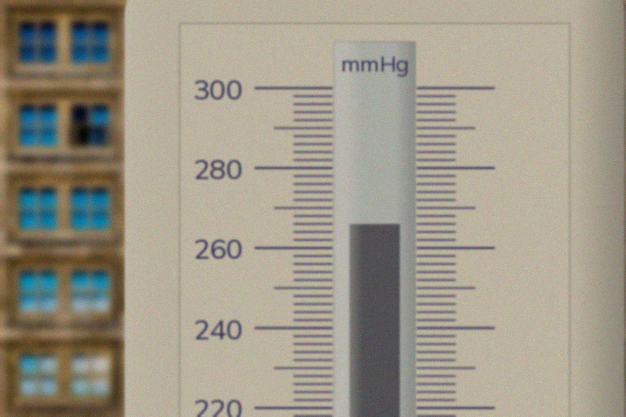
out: 266 mmHg
